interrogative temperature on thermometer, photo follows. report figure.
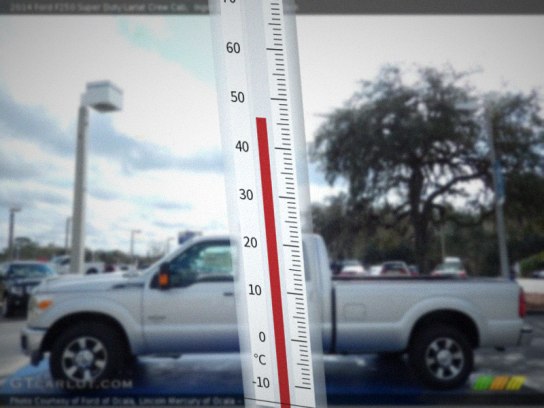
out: 46 °C
